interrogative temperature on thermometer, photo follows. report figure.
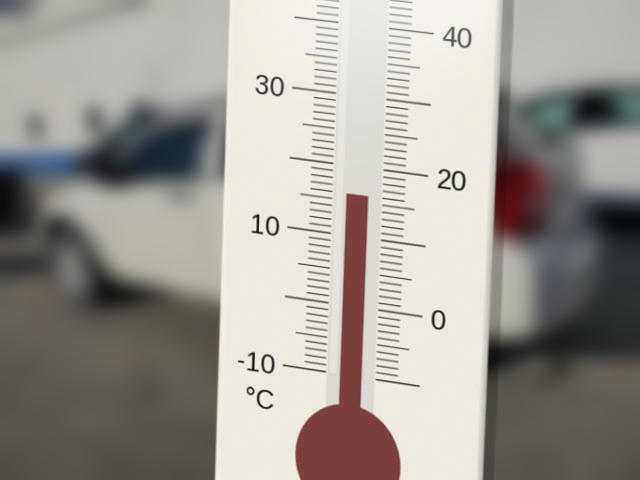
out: 16 °C
